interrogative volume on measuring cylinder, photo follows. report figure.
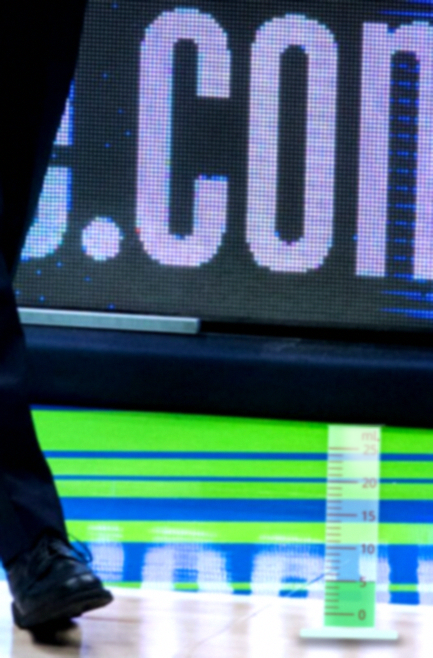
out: 5 mL
